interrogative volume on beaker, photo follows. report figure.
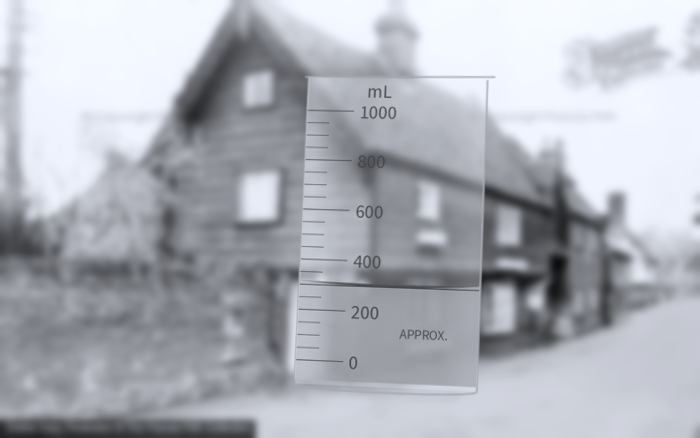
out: 300 mL
